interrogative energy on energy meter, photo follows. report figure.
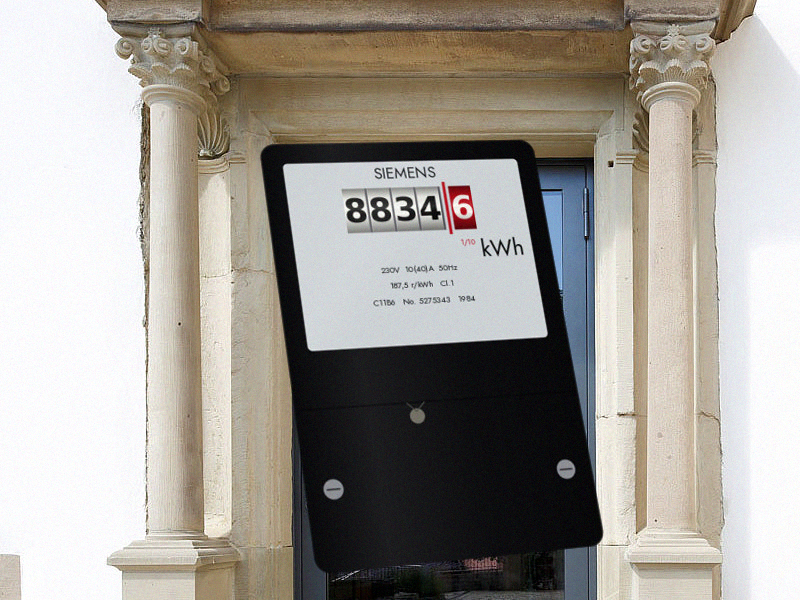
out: 8834.6 kWh
